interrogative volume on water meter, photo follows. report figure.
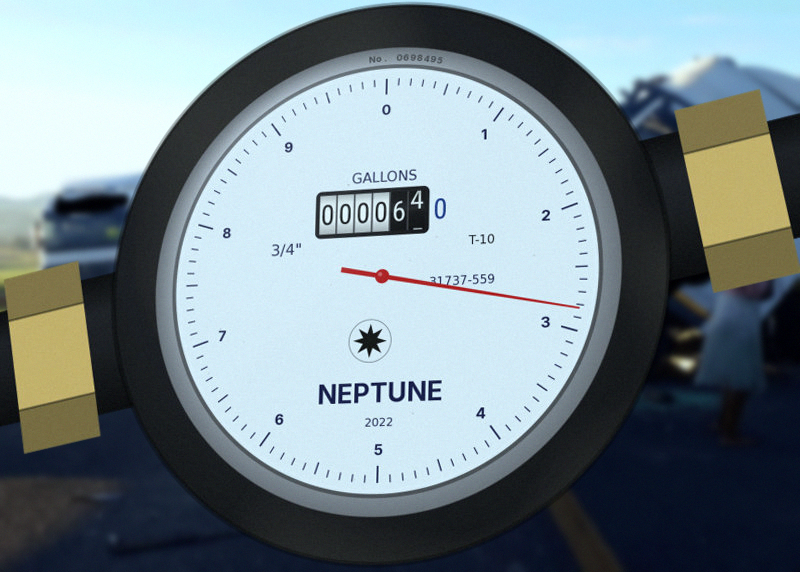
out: 642.8 gal
